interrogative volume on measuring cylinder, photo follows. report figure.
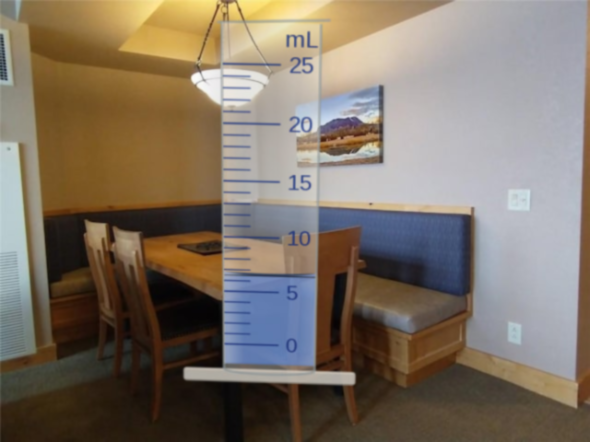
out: 6.5 mL
